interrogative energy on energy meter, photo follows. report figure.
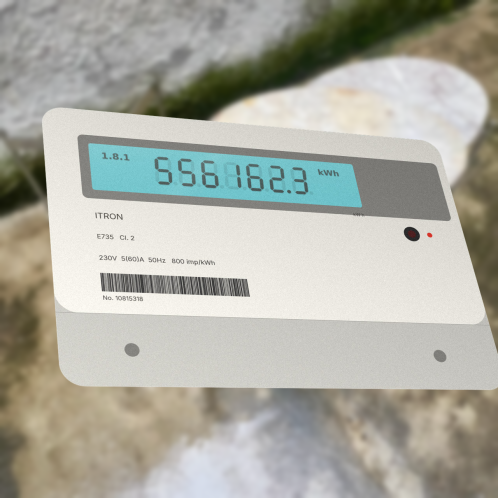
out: 556162.3 kWh
